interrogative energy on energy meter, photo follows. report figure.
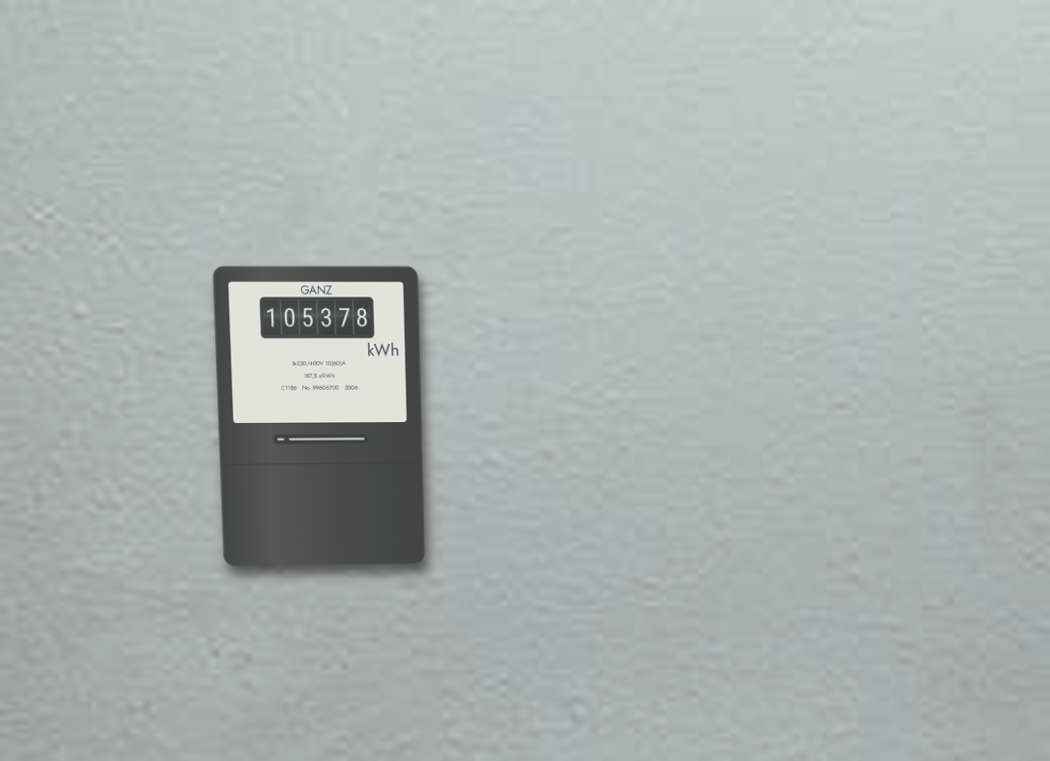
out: 105378 kWh
